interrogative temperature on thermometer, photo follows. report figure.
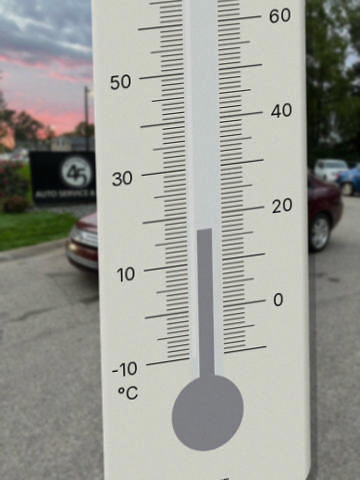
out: 17 °C
